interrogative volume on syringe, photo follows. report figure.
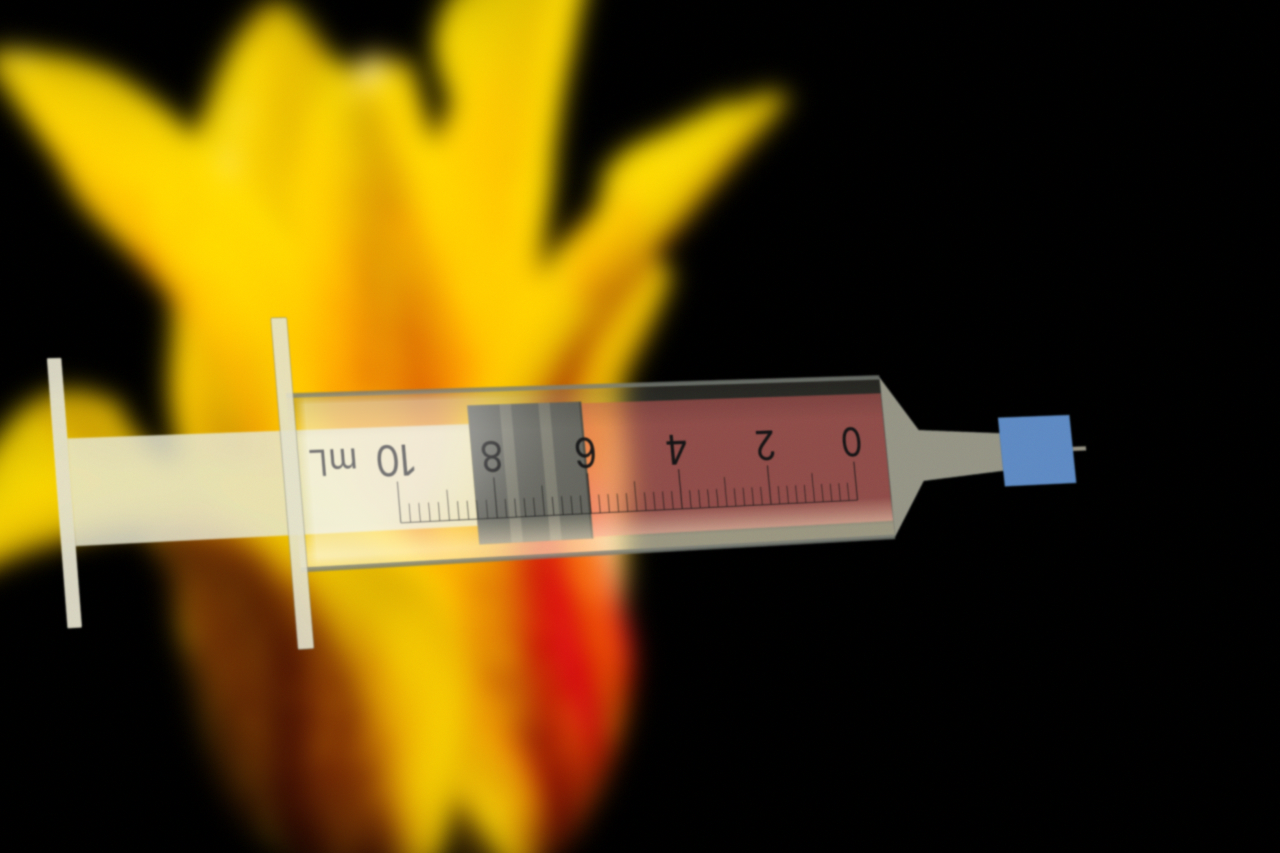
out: 6 mL
